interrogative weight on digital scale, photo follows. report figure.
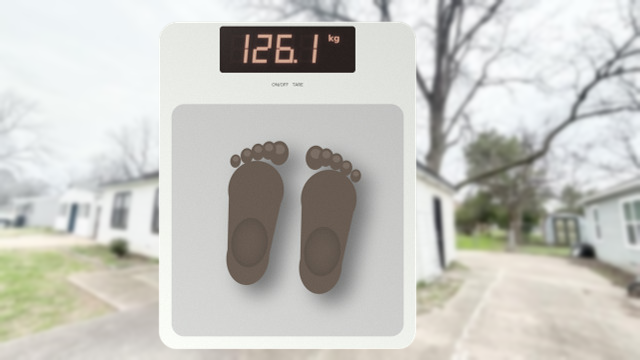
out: 126.1 kg
